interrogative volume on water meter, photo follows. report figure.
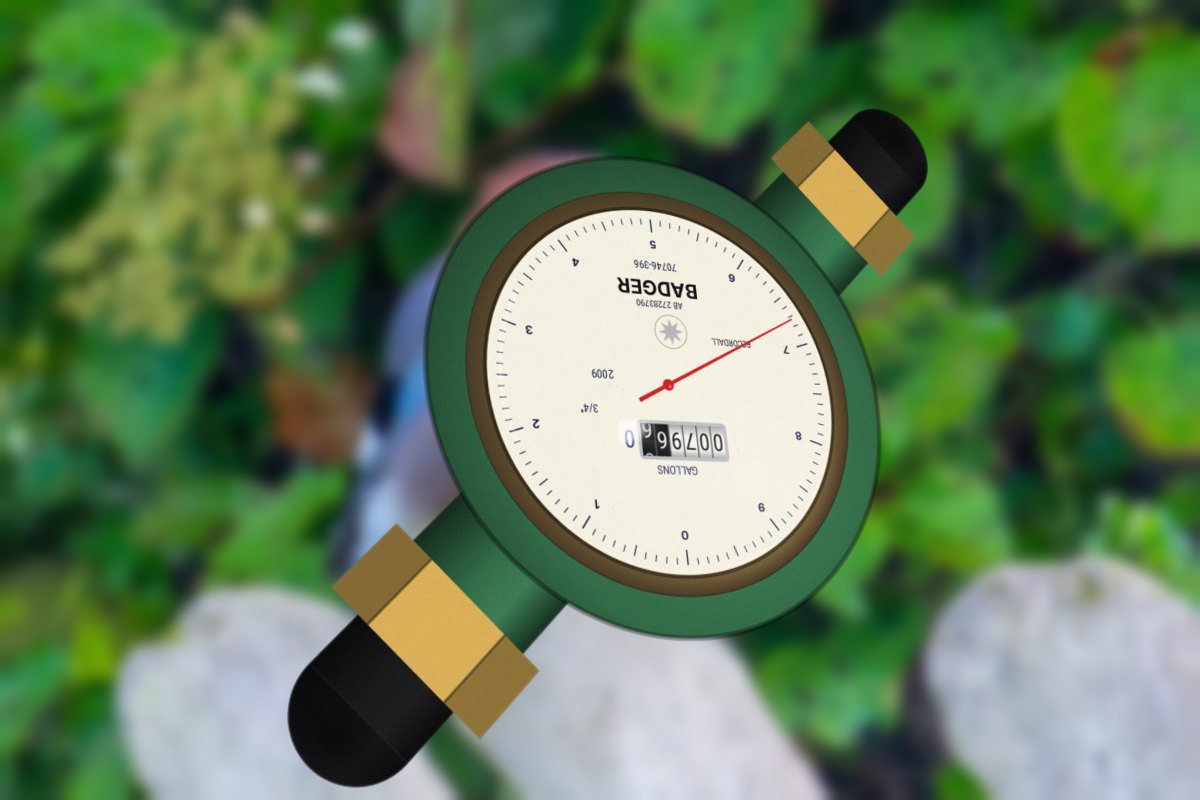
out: 79656.7 gal
